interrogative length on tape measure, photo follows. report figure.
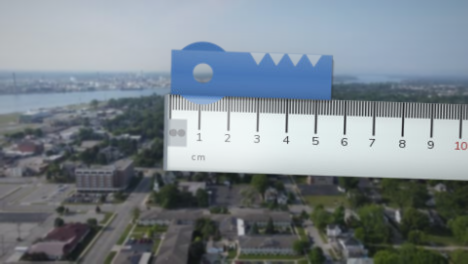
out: 5.5 cm
